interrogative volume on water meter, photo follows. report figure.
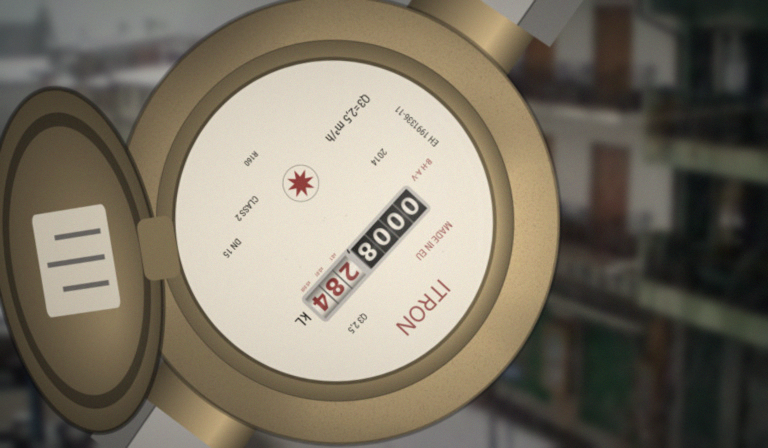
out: 8.284 kL
